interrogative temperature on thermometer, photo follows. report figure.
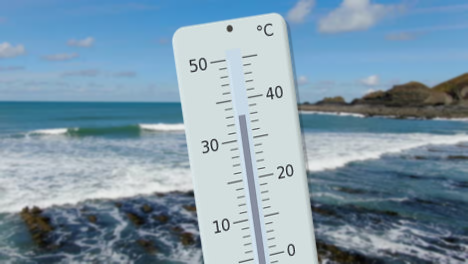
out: 36 °C
